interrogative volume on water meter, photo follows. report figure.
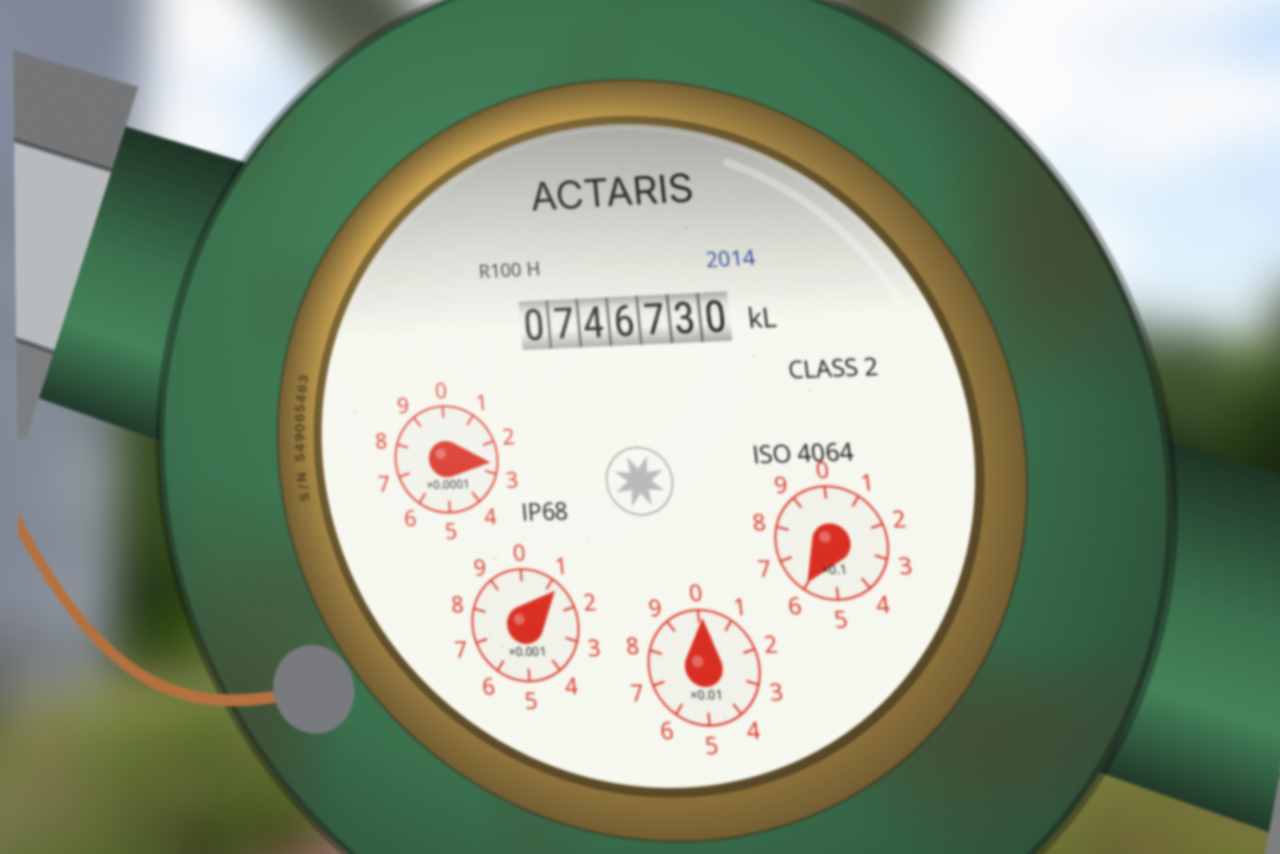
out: 746730.6012 kL
